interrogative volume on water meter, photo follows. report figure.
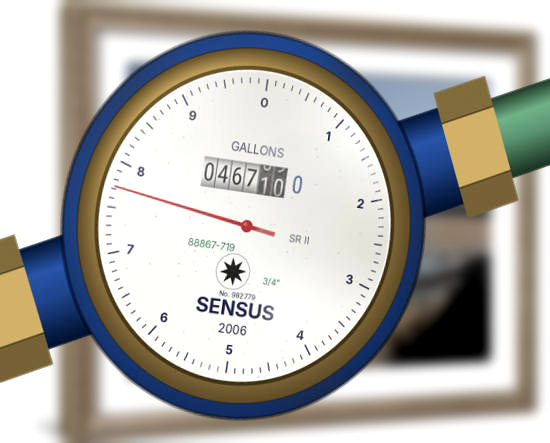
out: 467097.7 gal
